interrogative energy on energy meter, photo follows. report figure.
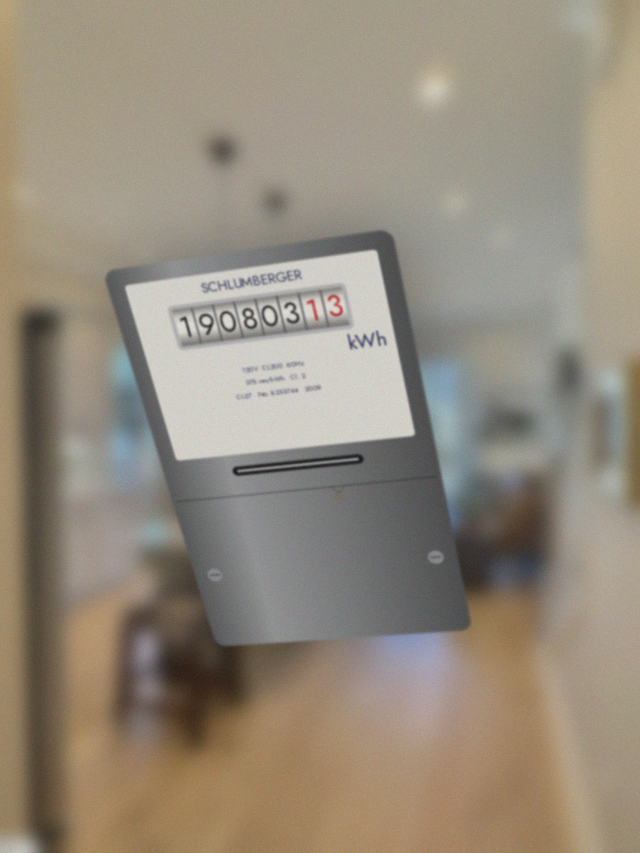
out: 190803.13 kWh
